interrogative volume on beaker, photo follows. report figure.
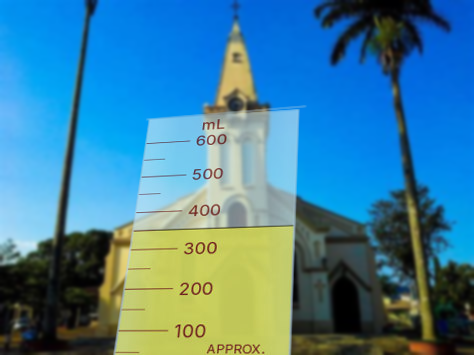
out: 350 mL
